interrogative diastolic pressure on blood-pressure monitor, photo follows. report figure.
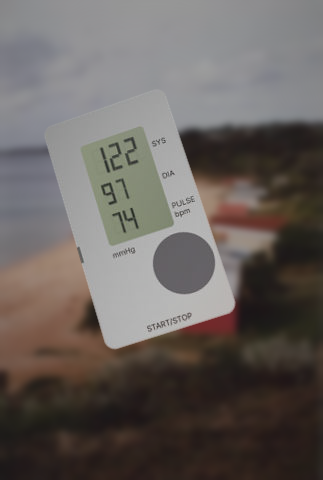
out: 97 mmHg
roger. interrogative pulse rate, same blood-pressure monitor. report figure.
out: 74 bpm
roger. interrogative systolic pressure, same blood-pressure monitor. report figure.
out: 122 mmHg
